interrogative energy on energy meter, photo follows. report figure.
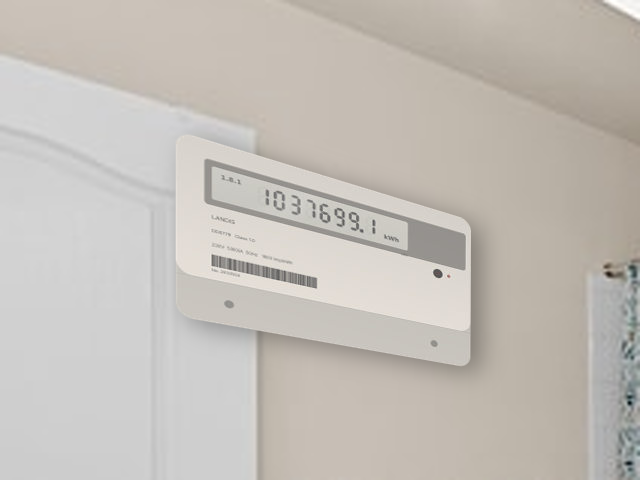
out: 1037699.1 kWh
